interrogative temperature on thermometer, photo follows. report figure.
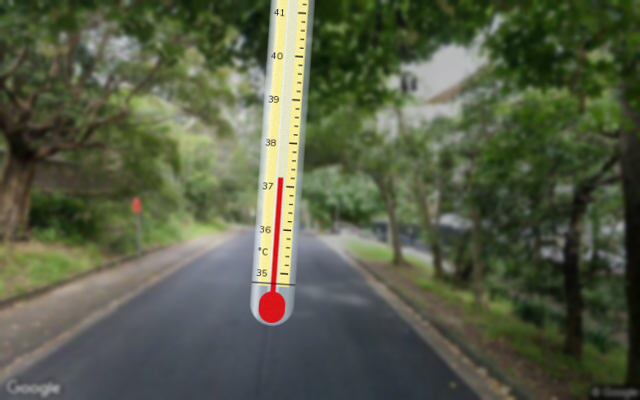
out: 37.2 °C
